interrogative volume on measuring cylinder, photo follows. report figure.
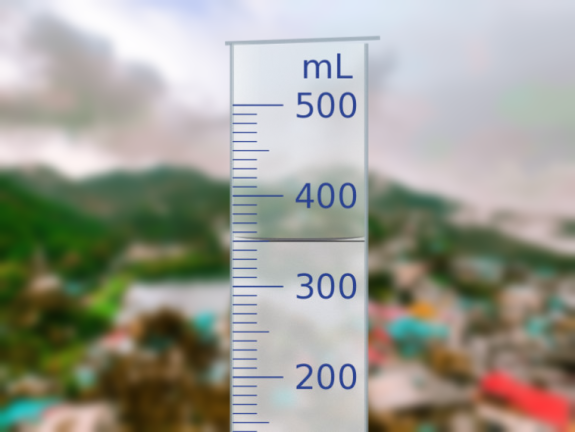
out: 350 mL
